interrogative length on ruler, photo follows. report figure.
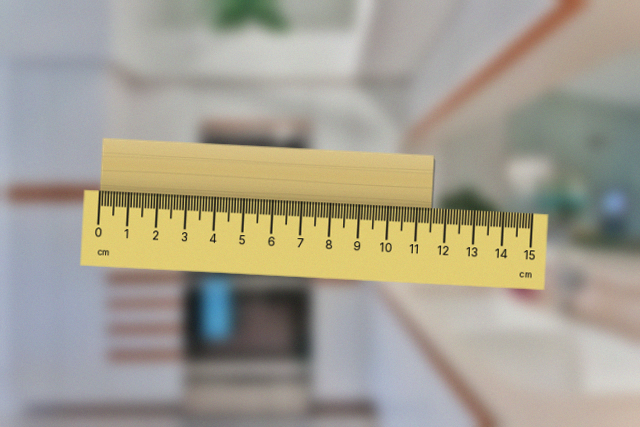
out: 11.5 cm
